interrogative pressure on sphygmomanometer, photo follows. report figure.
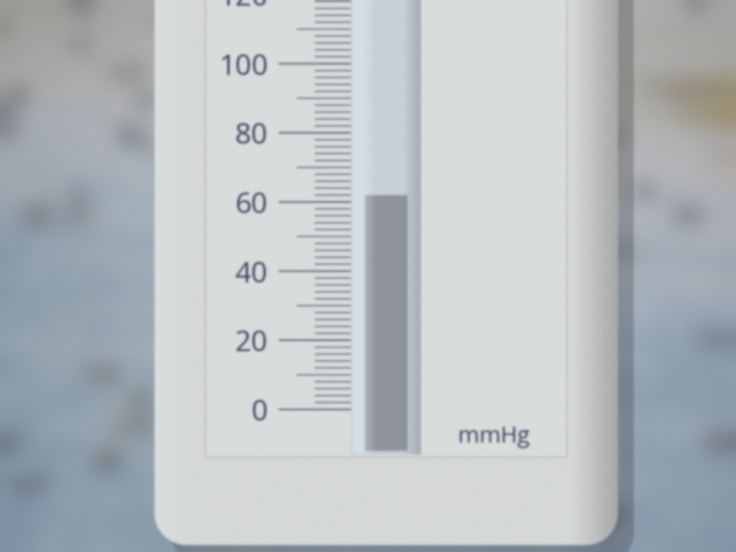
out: 62 mmHg
